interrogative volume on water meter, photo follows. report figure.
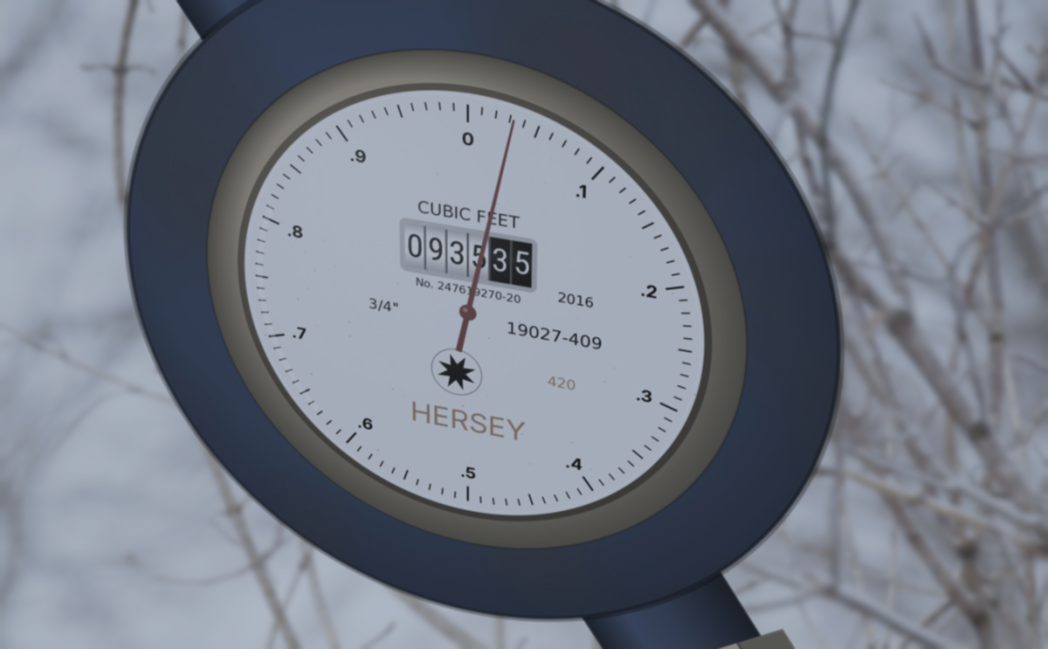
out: 93535.03 ft³
